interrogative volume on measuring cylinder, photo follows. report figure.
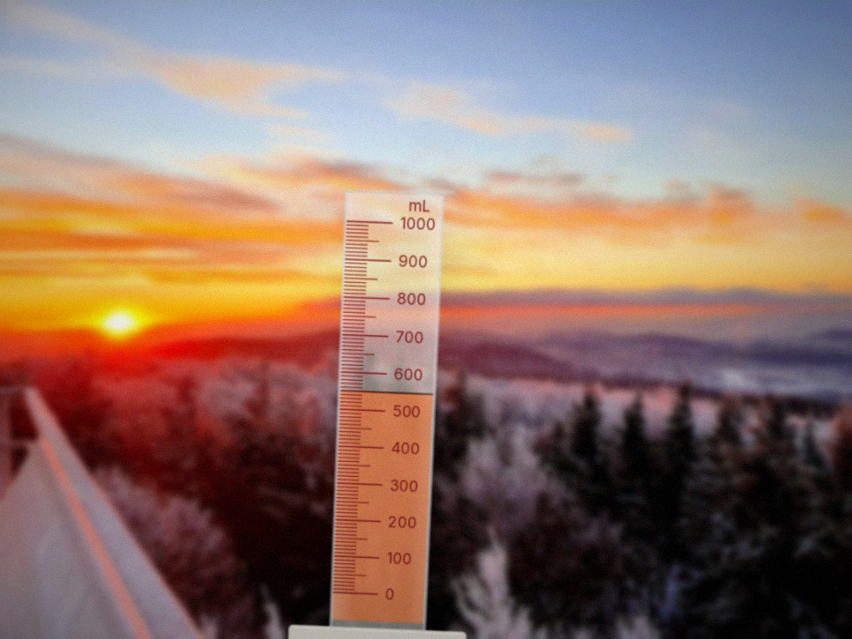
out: 550 mL
